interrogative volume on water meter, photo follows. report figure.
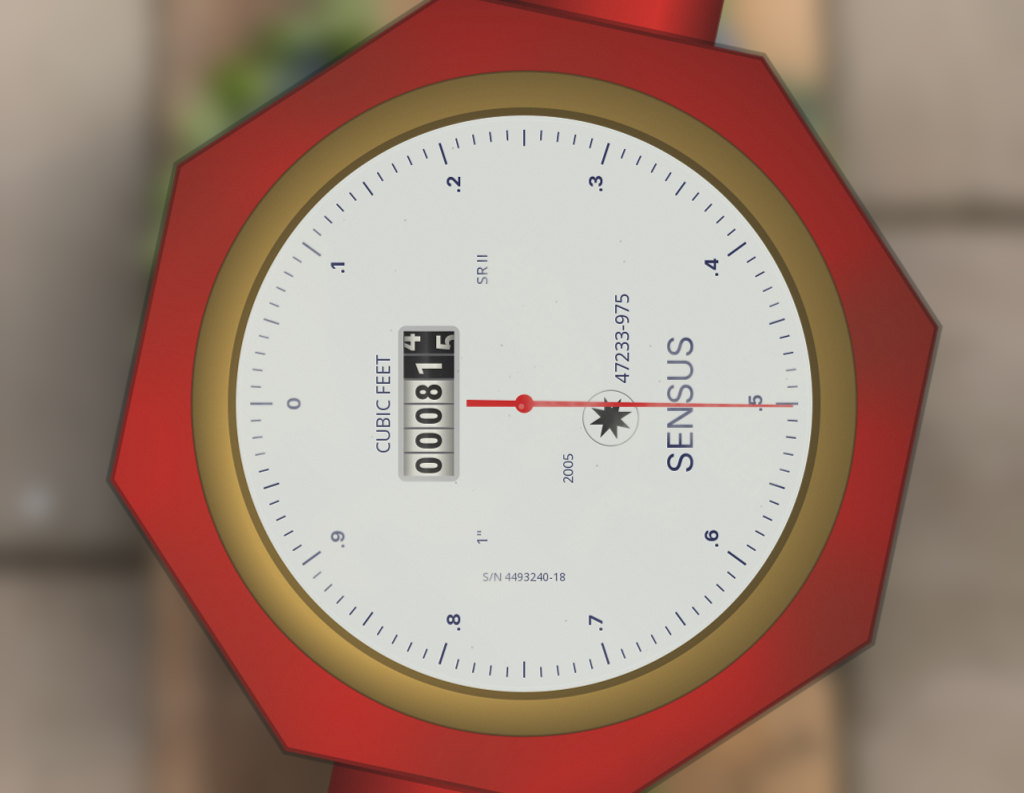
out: 814.50 ft³
